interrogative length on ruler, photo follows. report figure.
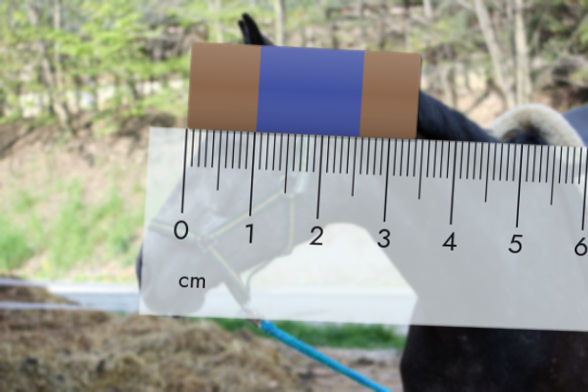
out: 3.4 cm
